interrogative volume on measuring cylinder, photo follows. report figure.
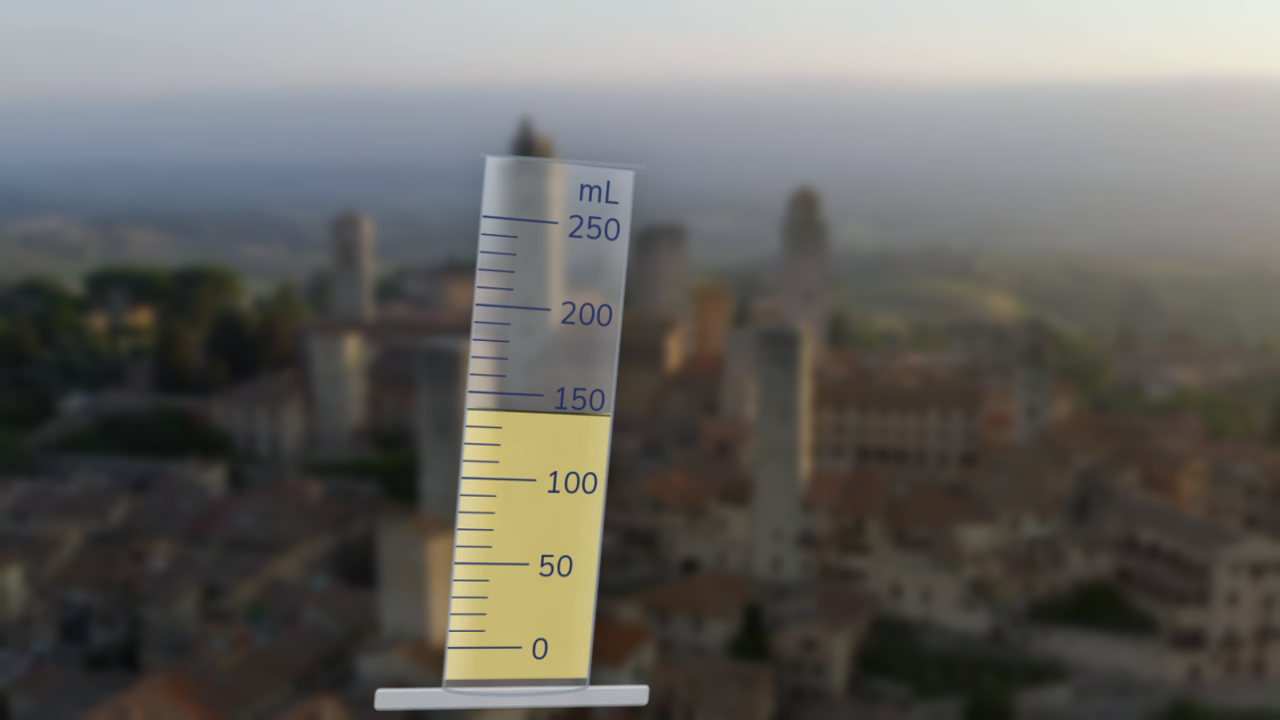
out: 140 mL
